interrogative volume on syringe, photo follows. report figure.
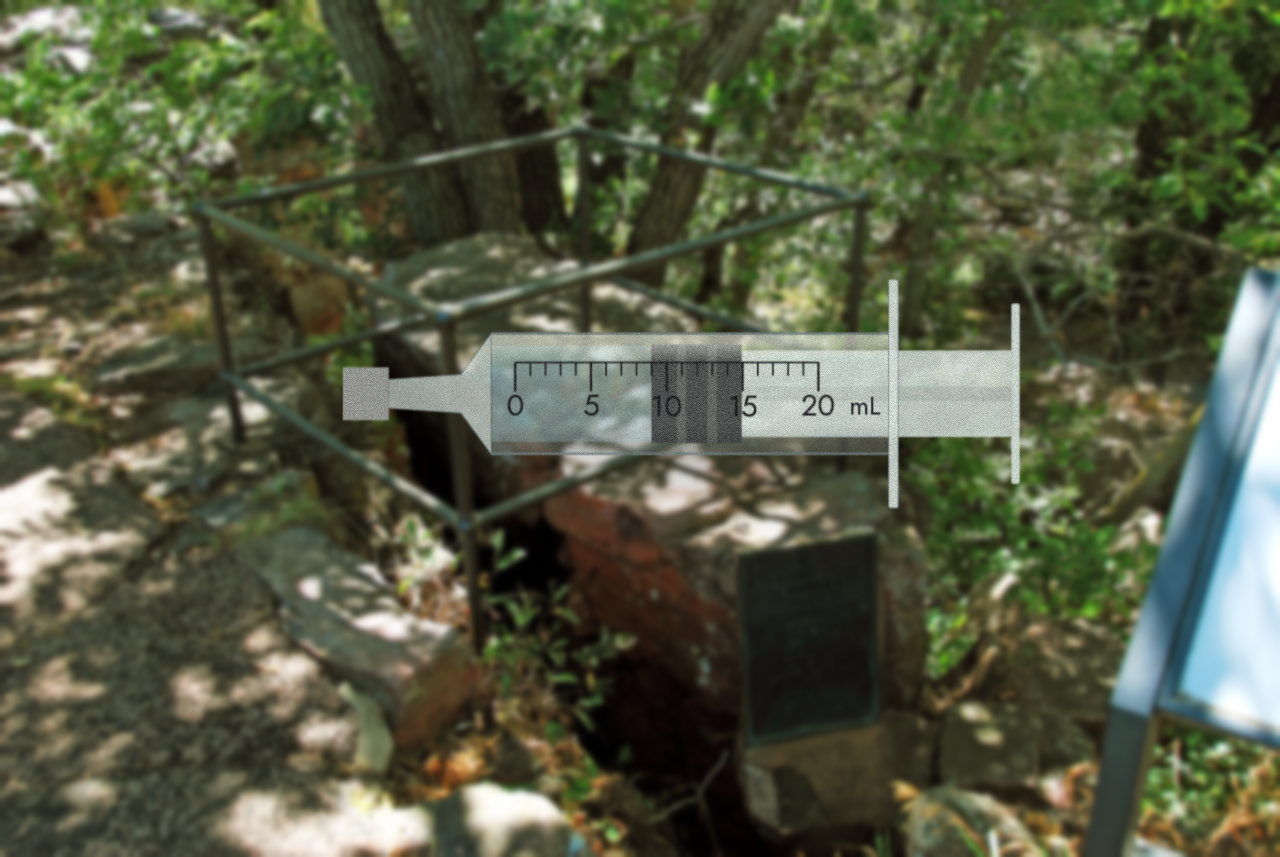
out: 9 mL
